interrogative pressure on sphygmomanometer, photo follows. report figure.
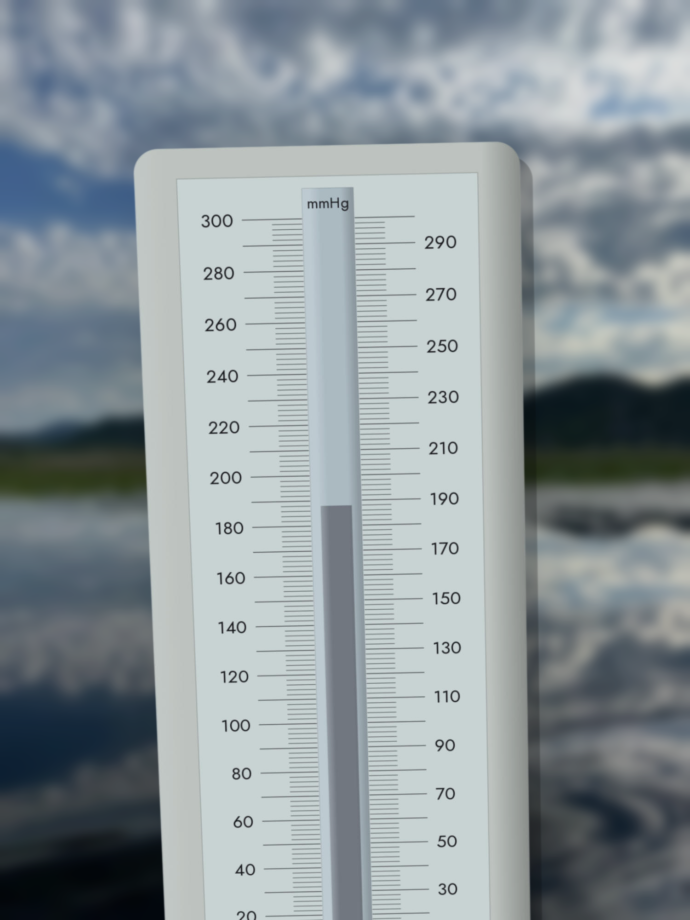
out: 188 mmHg
